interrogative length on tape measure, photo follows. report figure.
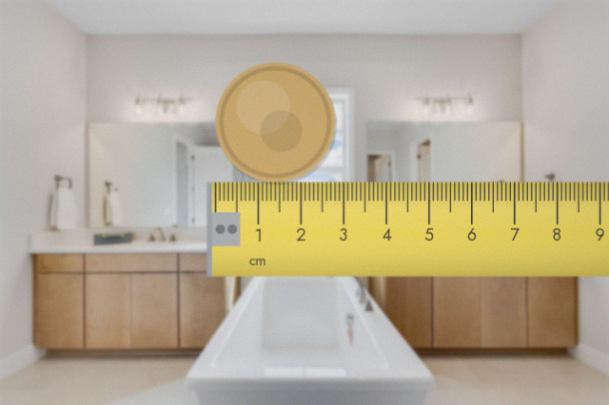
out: 2.8 cm
